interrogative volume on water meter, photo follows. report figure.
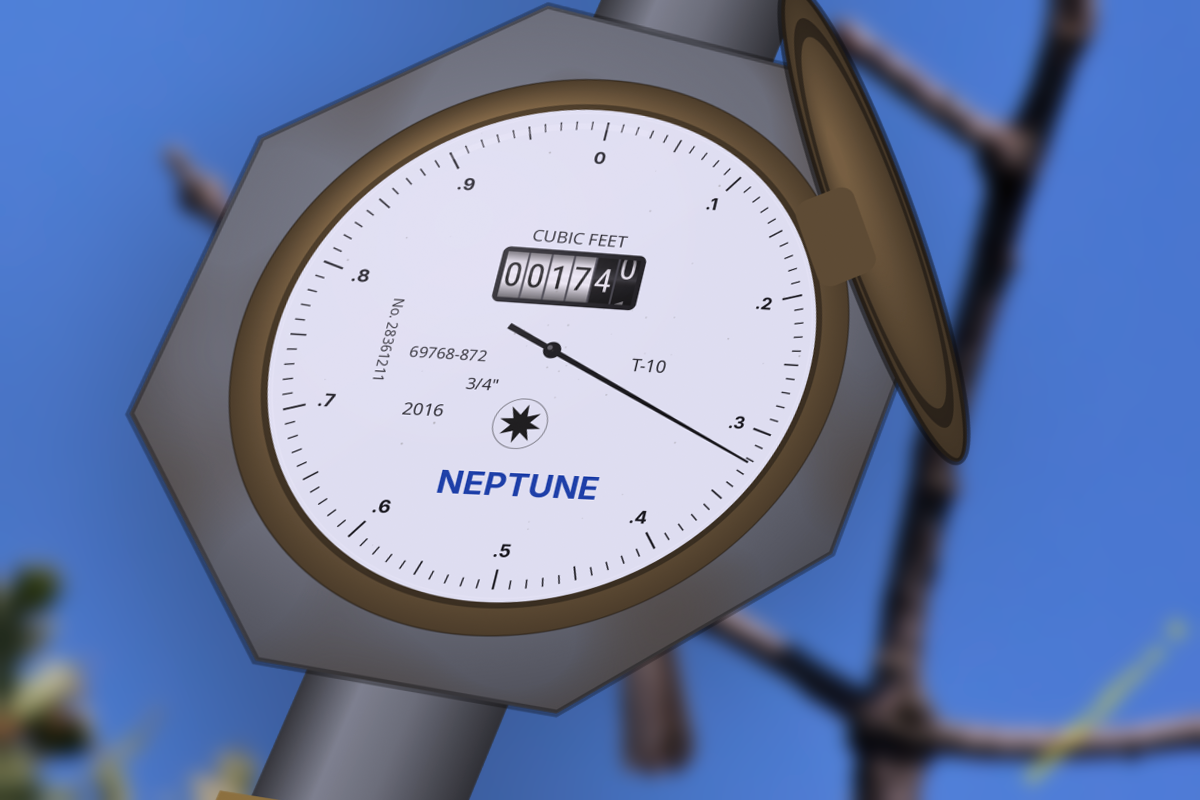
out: 1740.32 ft³
